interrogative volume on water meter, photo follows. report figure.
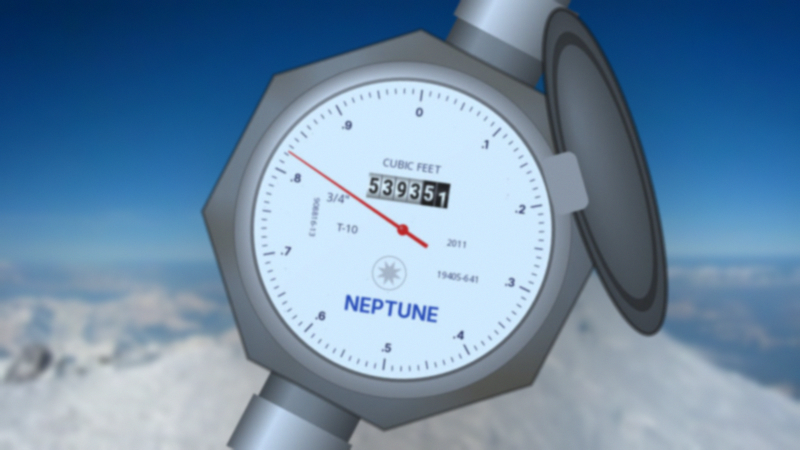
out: 539350.82 ft³
